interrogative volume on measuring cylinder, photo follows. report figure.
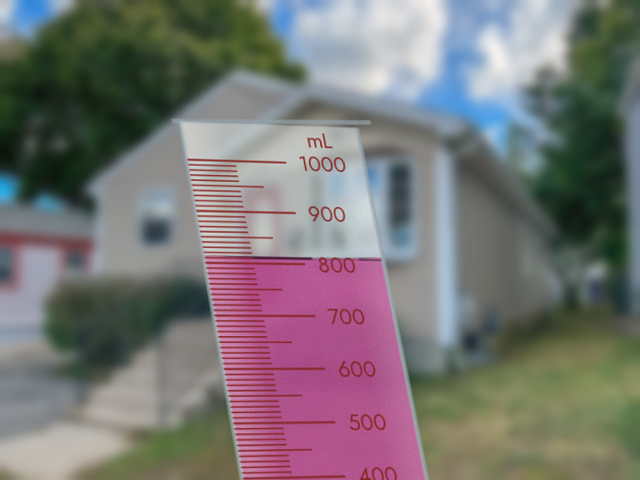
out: 810 mL
